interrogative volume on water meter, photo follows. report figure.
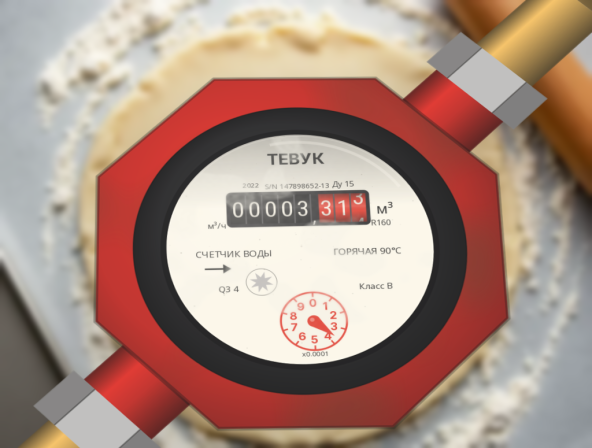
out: 3.3133 m³
